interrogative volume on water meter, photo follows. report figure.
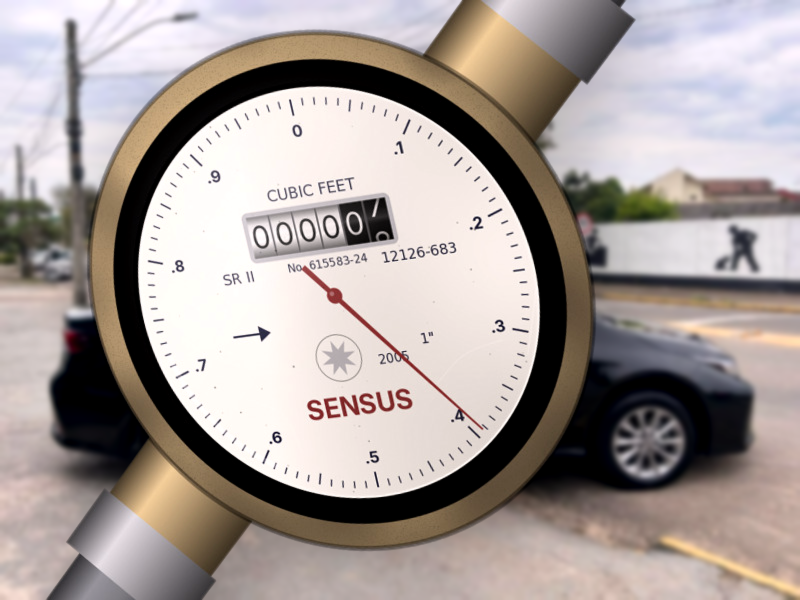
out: 7.39 ft³
